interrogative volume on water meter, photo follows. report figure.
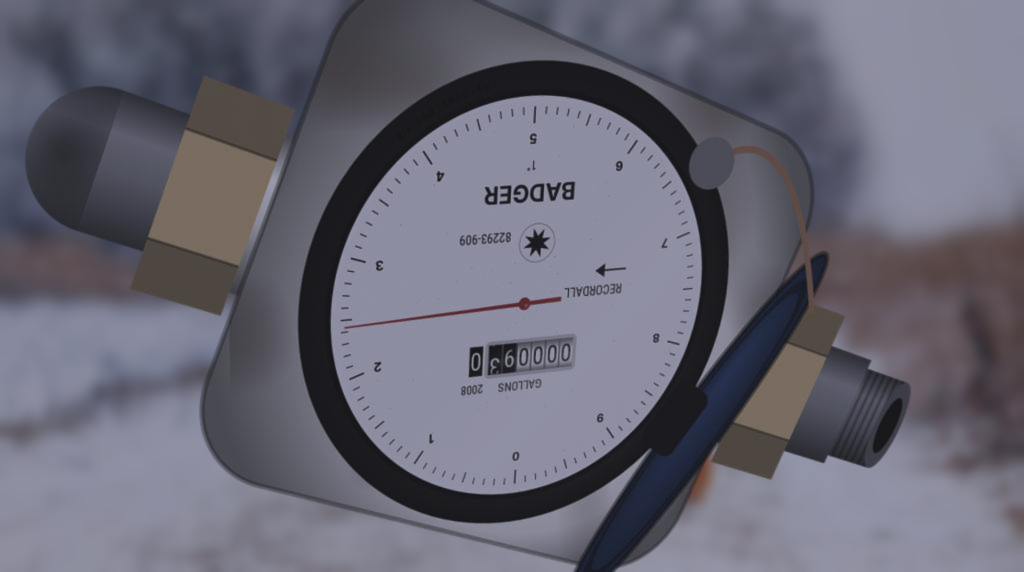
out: 932.4 gal
